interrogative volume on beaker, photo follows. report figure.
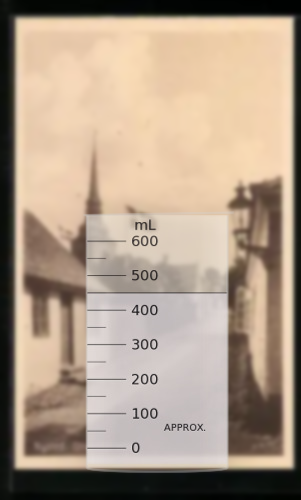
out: 450 mL
